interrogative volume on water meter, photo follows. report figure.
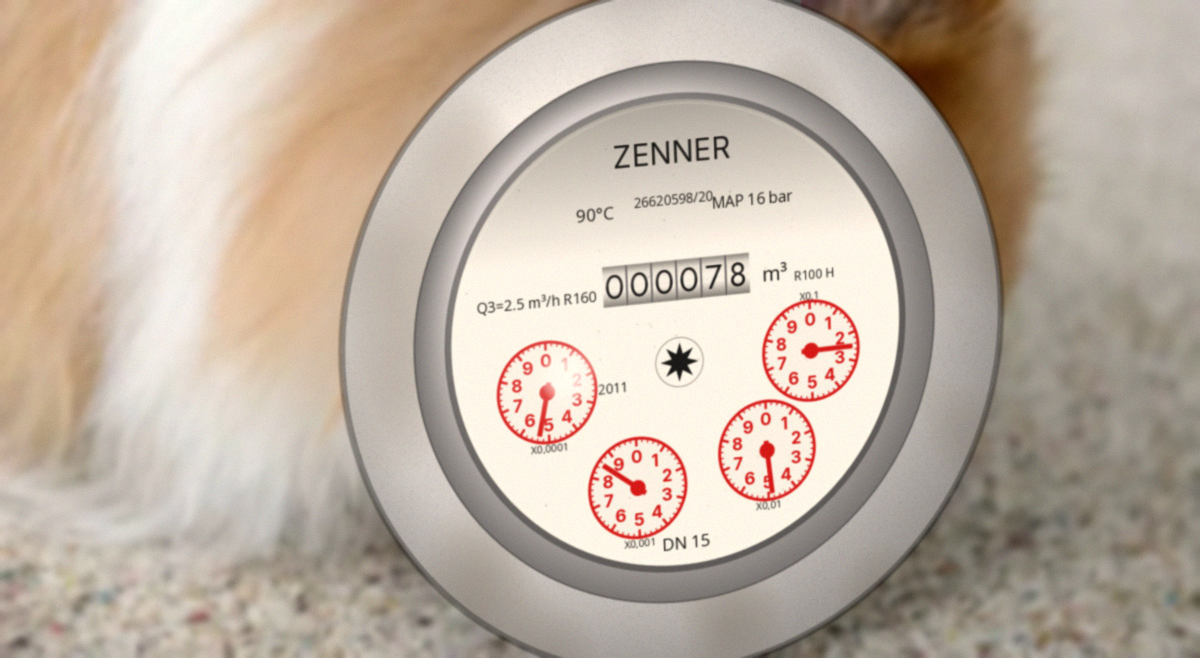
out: 78.2485 m³
